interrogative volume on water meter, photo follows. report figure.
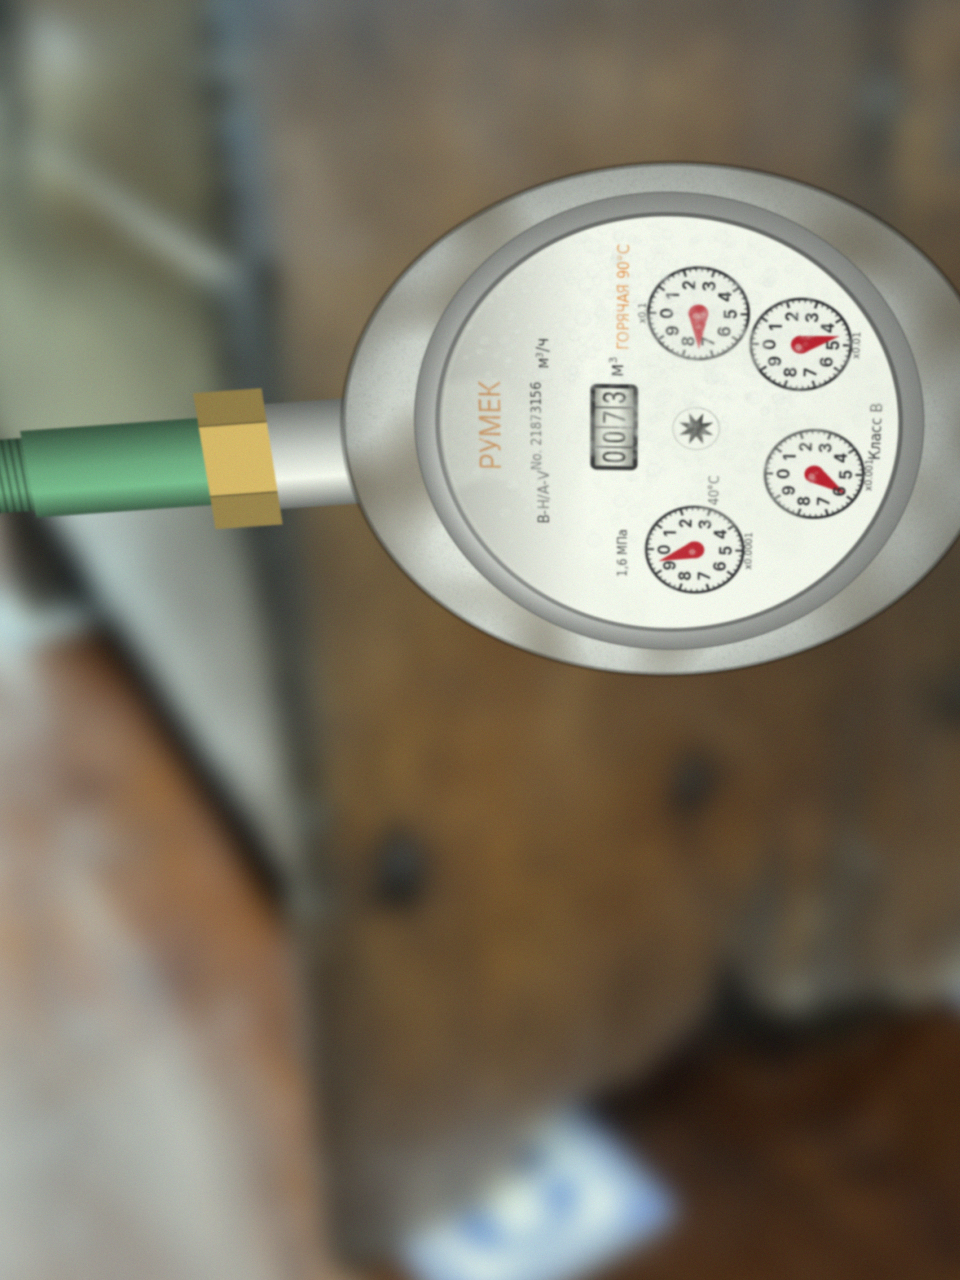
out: 73.7459 m³
